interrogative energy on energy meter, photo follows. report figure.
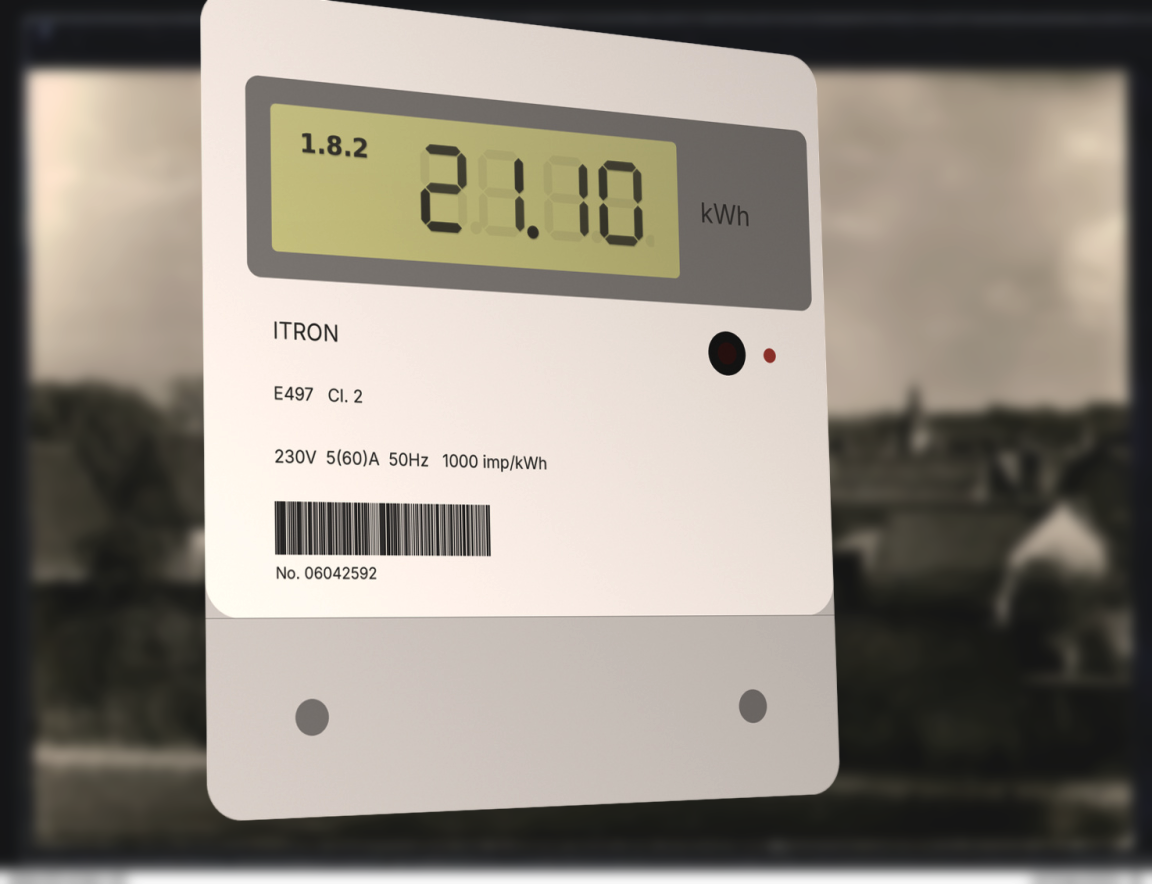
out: 21.10 kWh
